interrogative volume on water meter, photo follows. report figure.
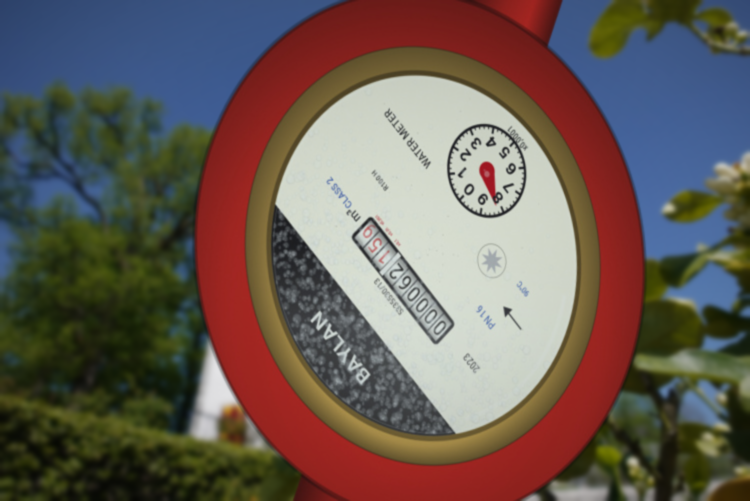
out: 62.1588 m³
